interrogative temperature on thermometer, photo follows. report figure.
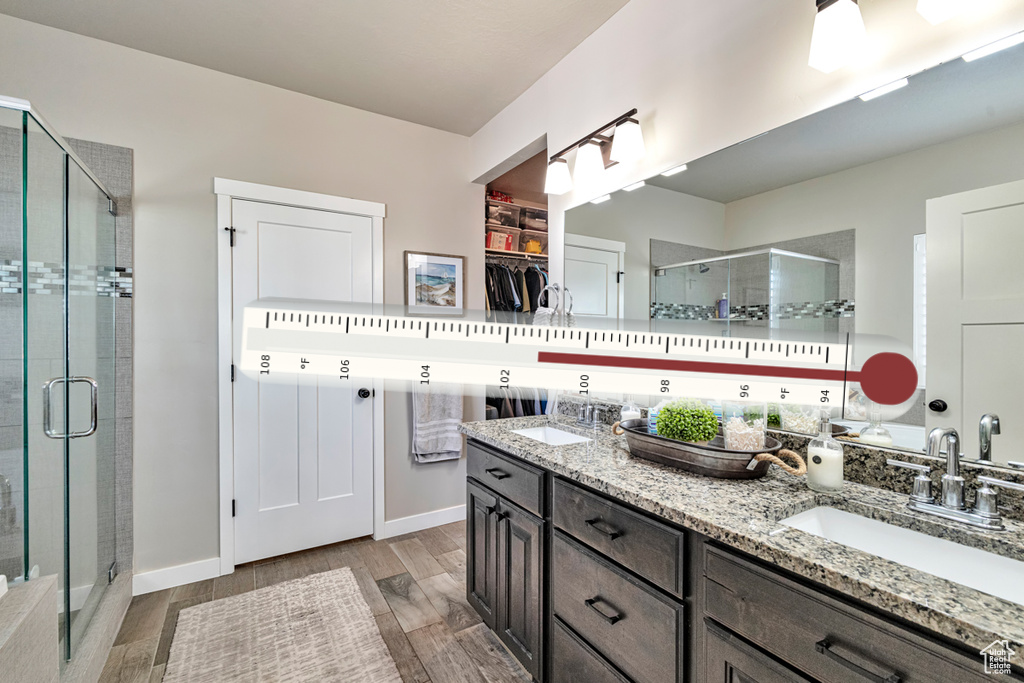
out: 101.2 °F
